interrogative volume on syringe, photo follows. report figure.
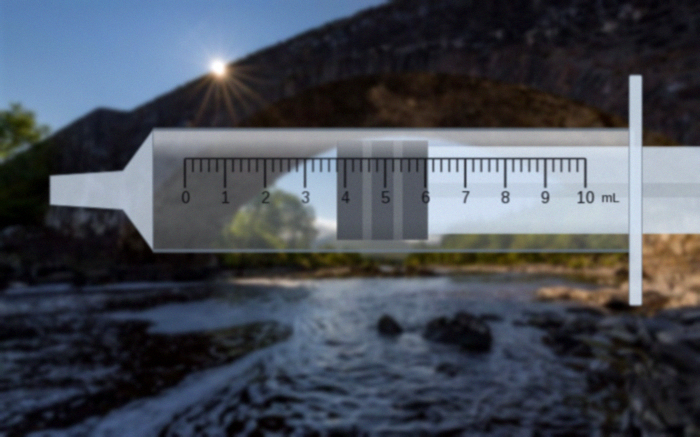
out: 3.8 mL
